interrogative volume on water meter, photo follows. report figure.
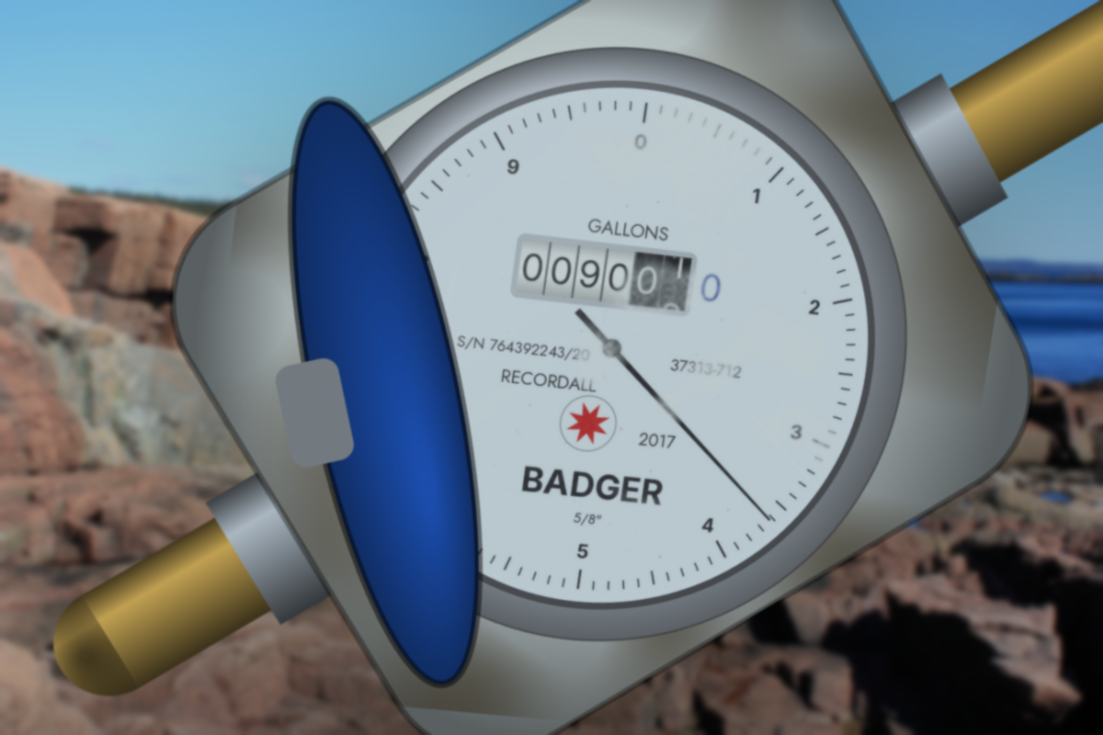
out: 90013.6 gal
